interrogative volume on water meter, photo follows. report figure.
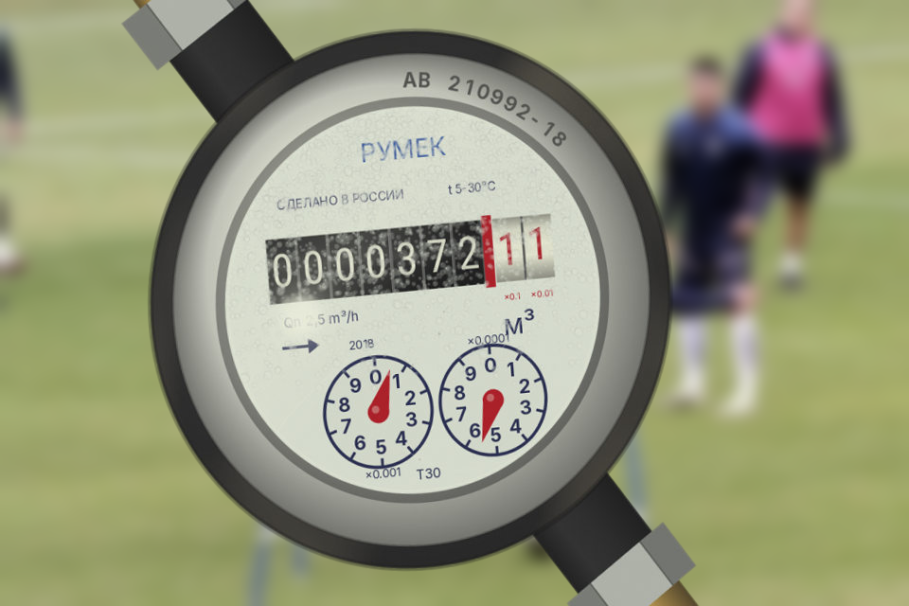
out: 372.1105 m³
